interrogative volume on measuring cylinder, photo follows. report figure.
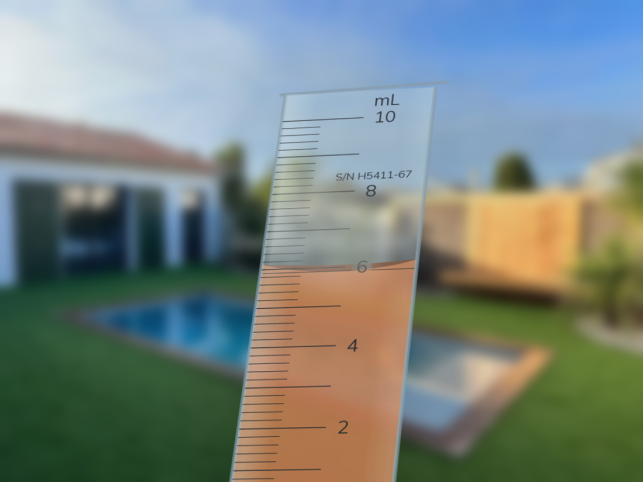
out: 5.9 mL
